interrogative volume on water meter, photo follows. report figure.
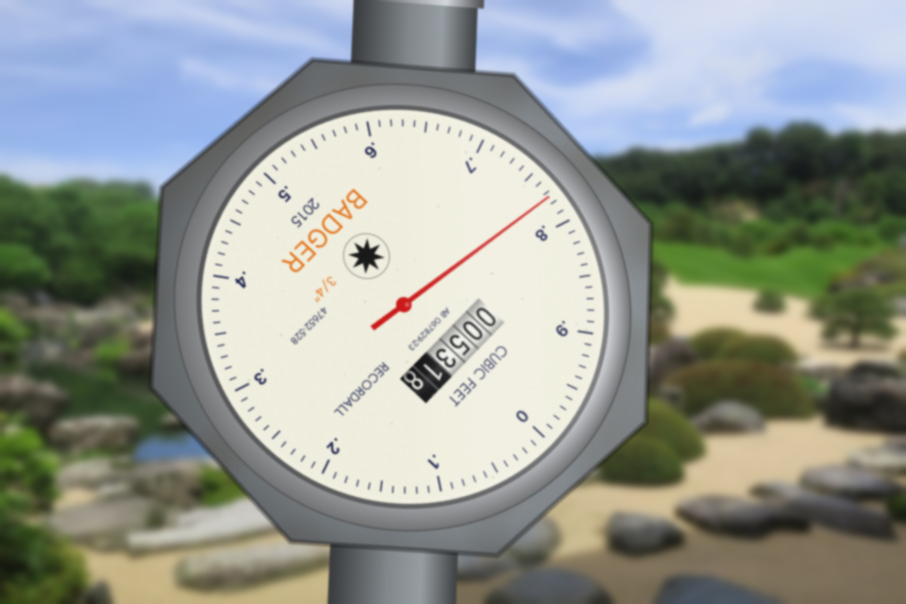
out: 5317.77 ft³
